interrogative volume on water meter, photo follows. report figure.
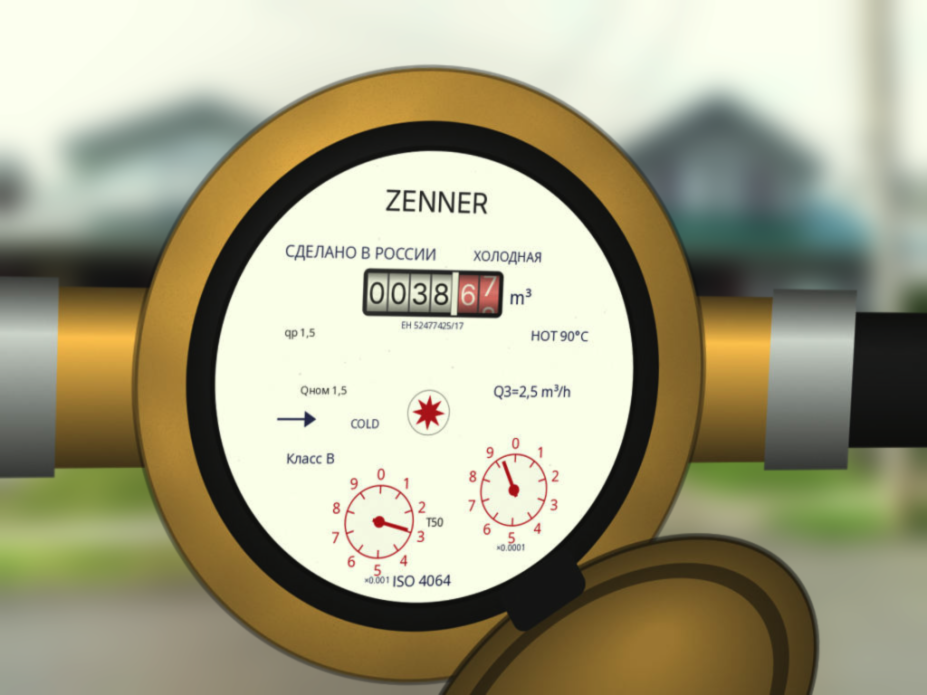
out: 38.6729 m³
